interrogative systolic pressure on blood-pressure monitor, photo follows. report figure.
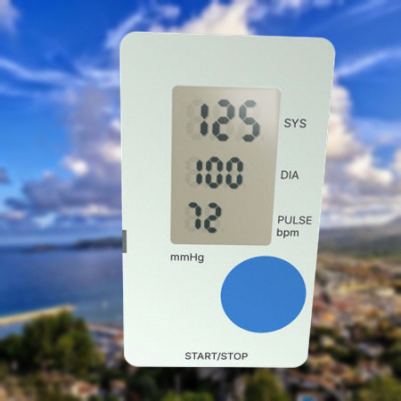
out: 125 mmHg
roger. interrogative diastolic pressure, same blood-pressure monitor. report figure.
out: 100 mmHg
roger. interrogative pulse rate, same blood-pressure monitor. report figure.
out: 72 bpm
